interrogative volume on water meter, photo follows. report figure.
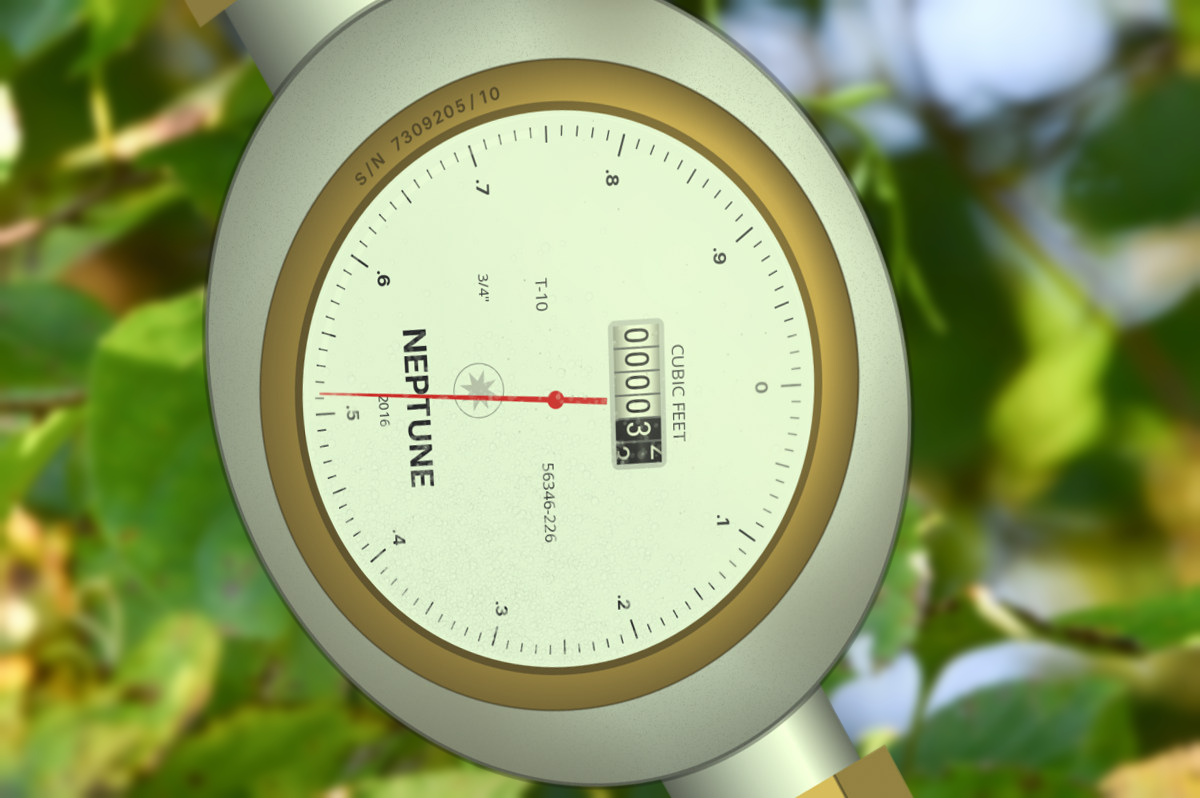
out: 32.51 ft³
